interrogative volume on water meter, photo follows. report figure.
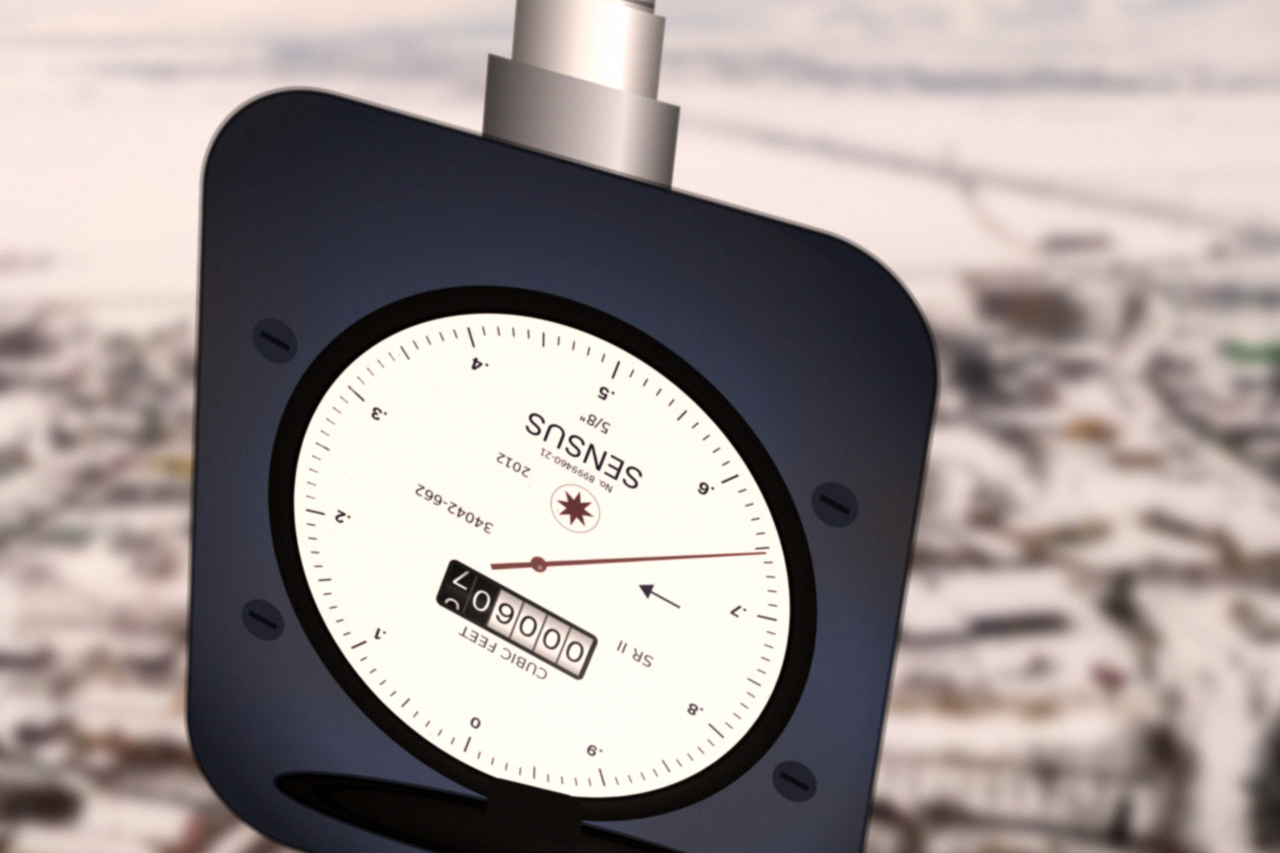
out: 606.65 ft³
